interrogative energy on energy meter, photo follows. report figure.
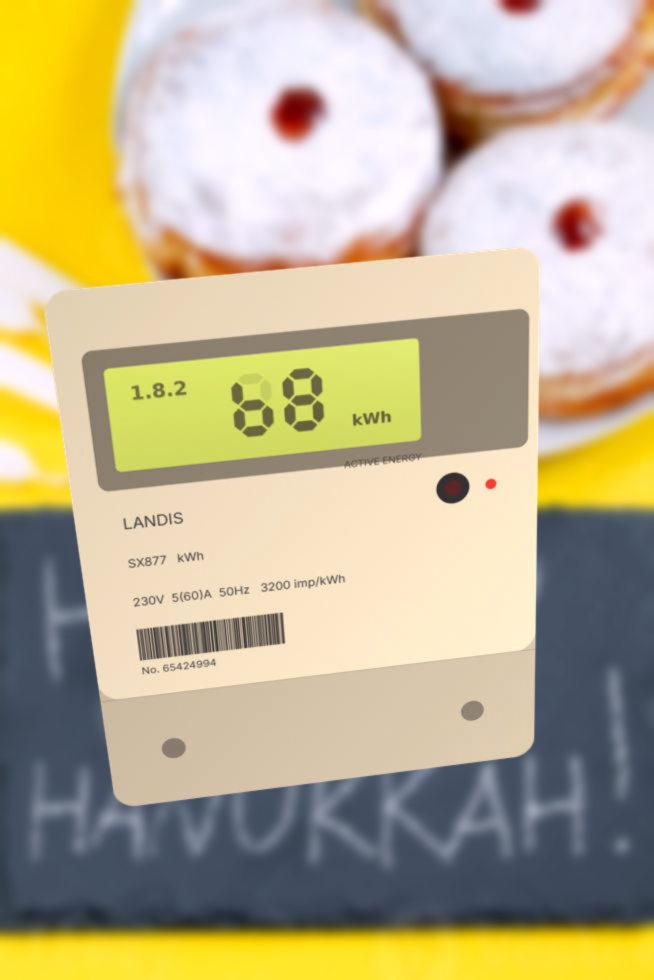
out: 68 kWh
